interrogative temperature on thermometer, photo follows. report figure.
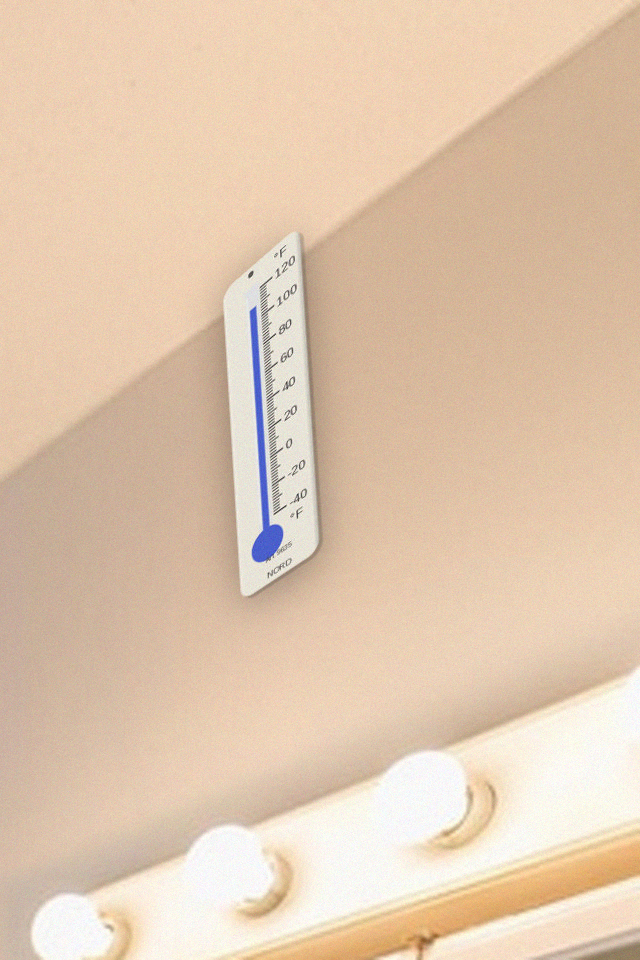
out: 110 °F
